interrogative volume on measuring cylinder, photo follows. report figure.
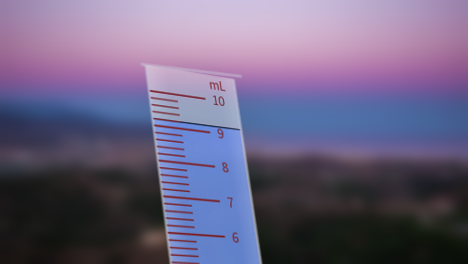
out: 9.2 mL
